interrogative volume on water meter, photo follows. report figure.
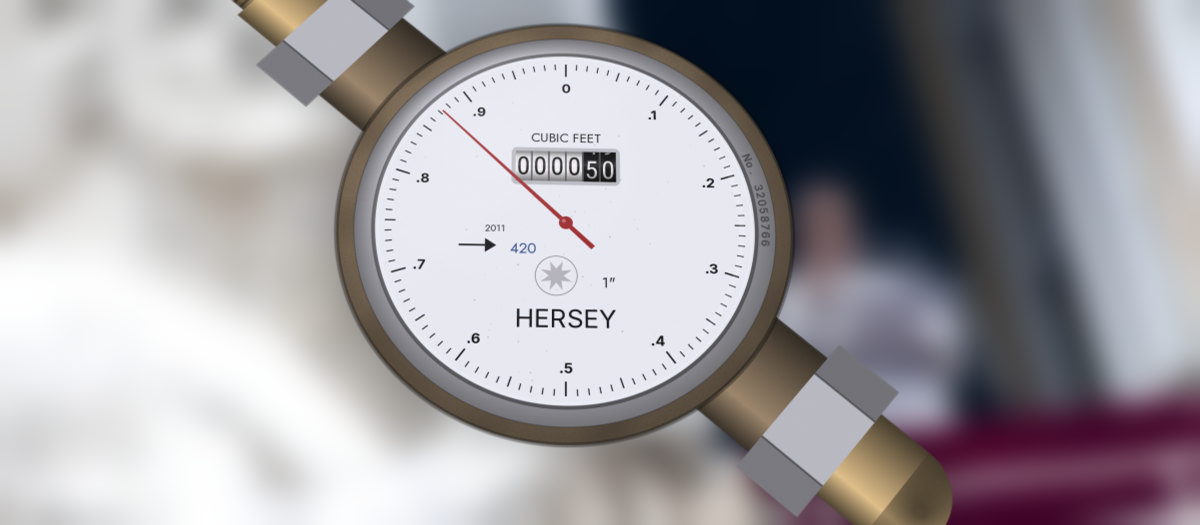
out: 49.87 ft³
